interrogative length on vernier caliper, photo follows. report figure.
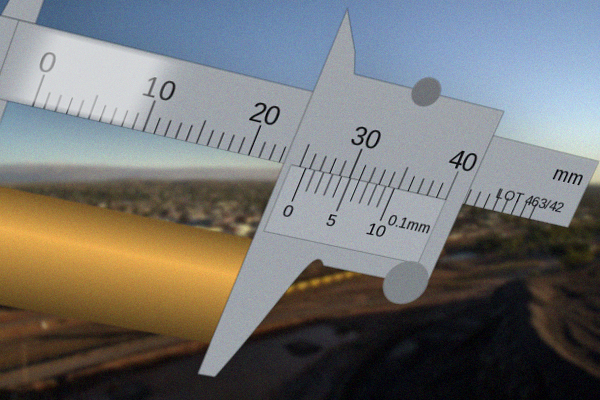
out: 25.6 mm
